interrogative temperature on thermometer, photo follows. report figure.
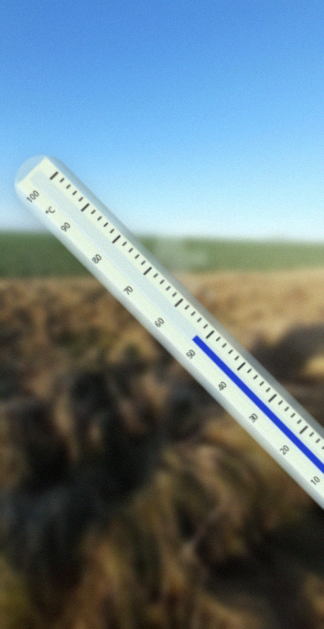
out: 52 °C
